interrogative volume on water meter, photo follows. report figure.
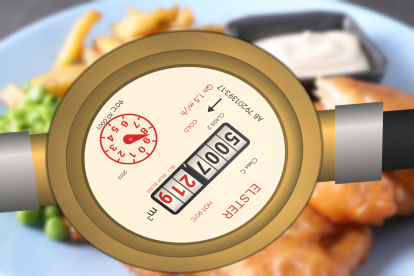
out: 5007.2188 m³
